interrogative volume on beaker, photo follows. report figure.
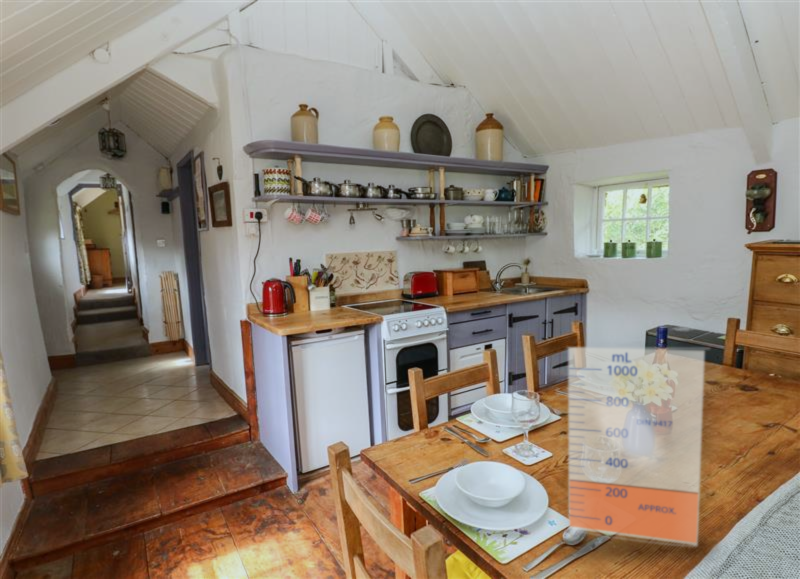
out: 250 mL
